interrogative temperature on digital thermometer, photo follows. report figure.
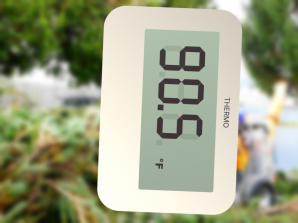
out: 90.5 °F
